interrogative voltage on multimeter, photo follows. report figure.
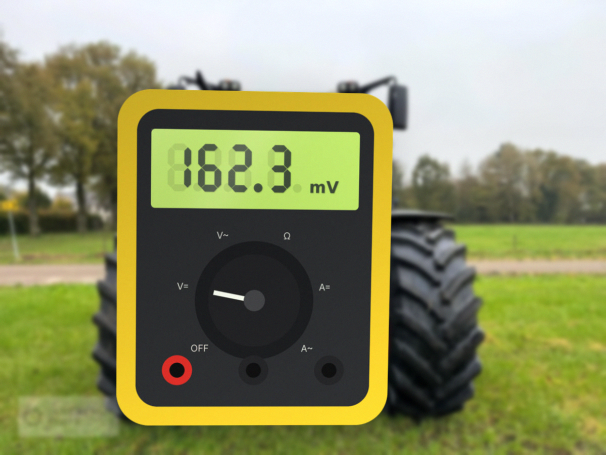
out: 162.3 mV
